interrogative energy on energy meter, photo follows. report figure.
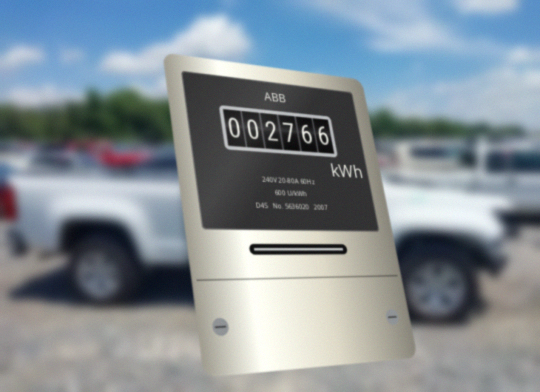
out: 2766 kWh
